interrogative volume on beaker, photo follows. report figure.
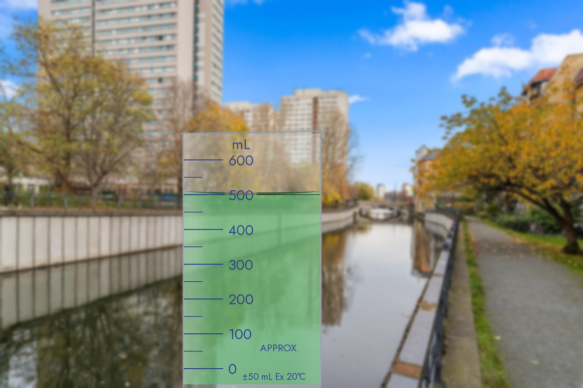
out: 500 mL
